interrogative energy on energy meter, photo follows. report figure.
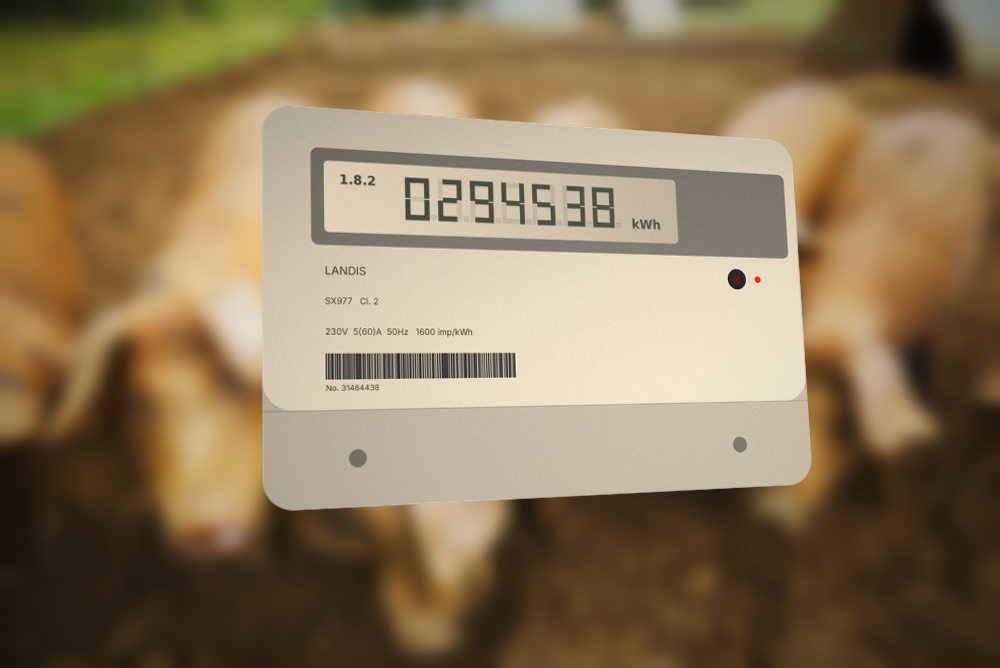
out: 294538 kWh
